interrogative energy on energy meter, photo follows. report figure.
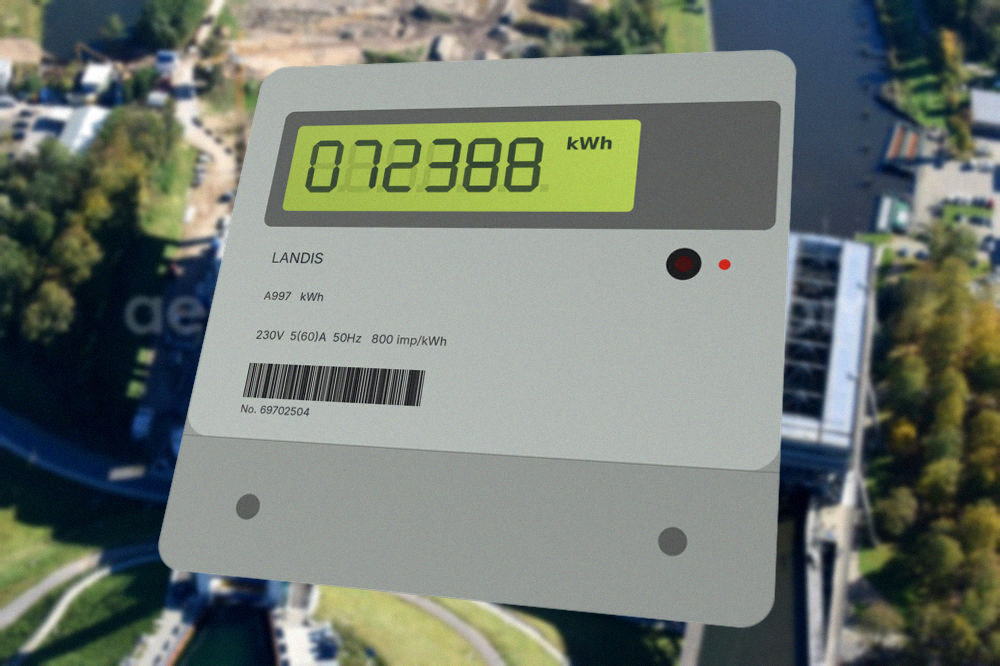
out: 72388 kWh
